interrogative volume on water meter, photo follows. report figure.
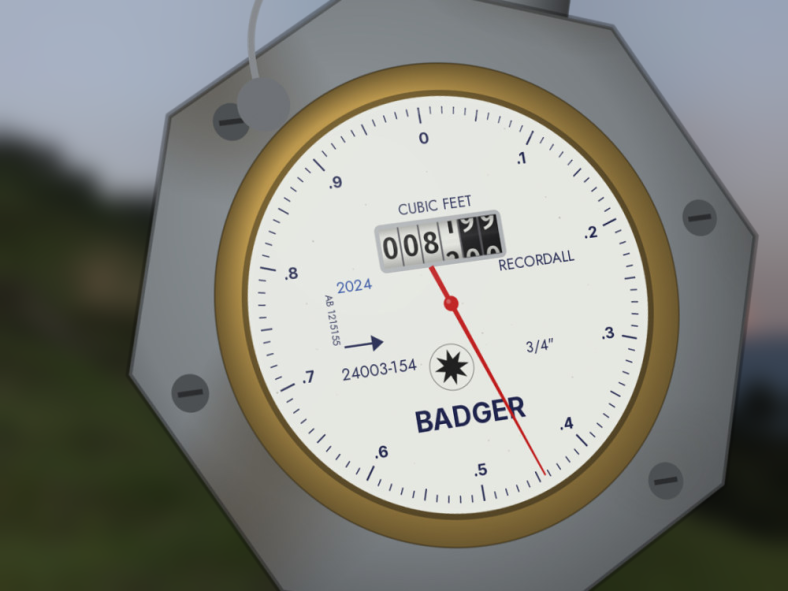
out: 8199.44 ft³
